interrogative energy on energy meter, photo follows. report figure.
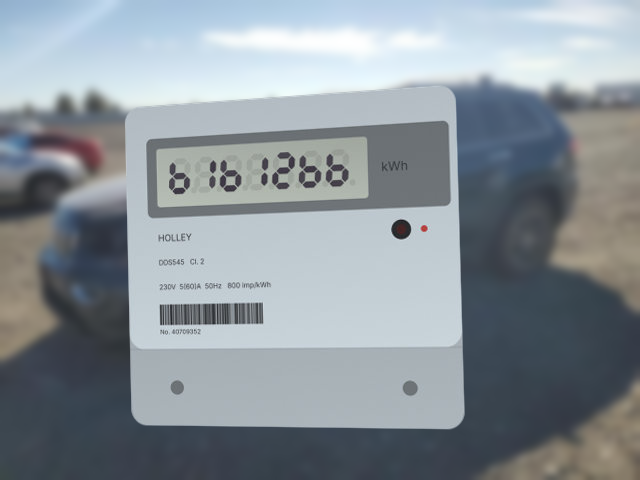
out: 6161266 kWh
